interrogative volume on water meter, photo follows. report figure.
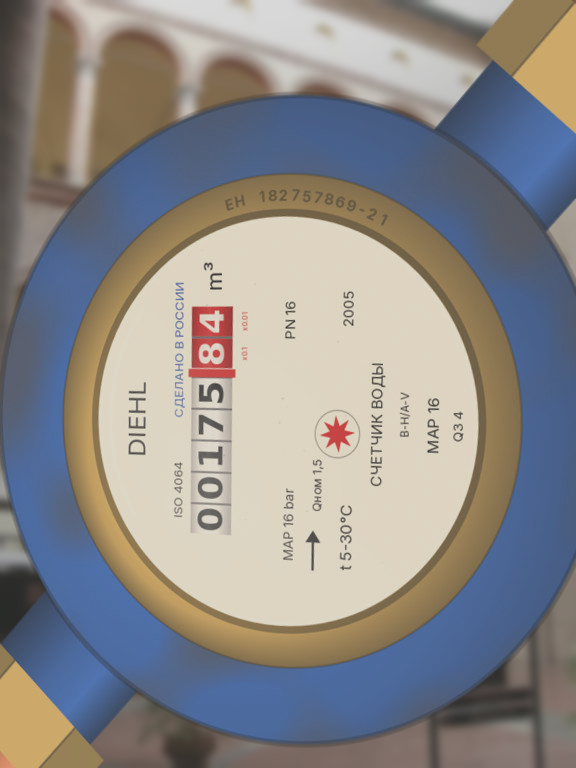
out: 175.84 m³
